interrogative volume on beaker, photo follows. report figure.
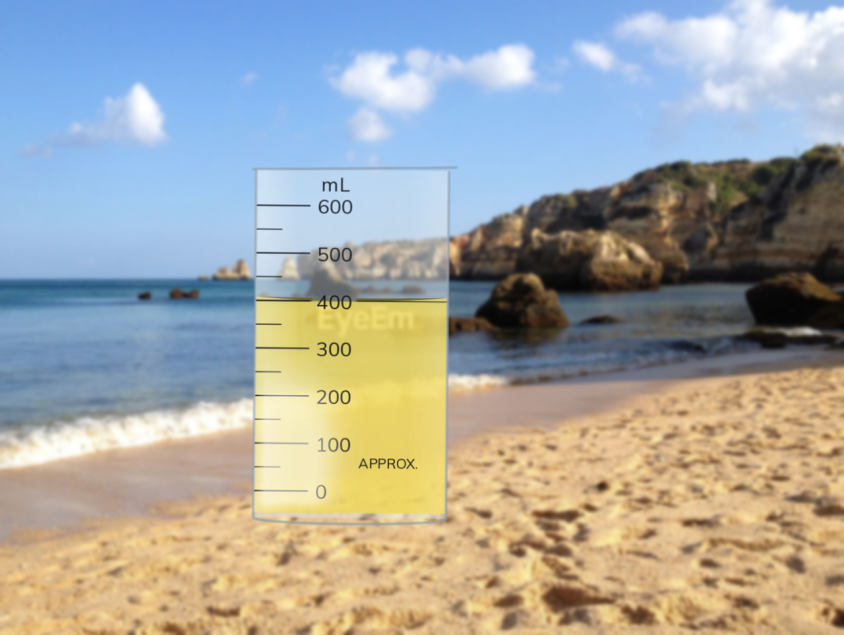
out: 400 mL
